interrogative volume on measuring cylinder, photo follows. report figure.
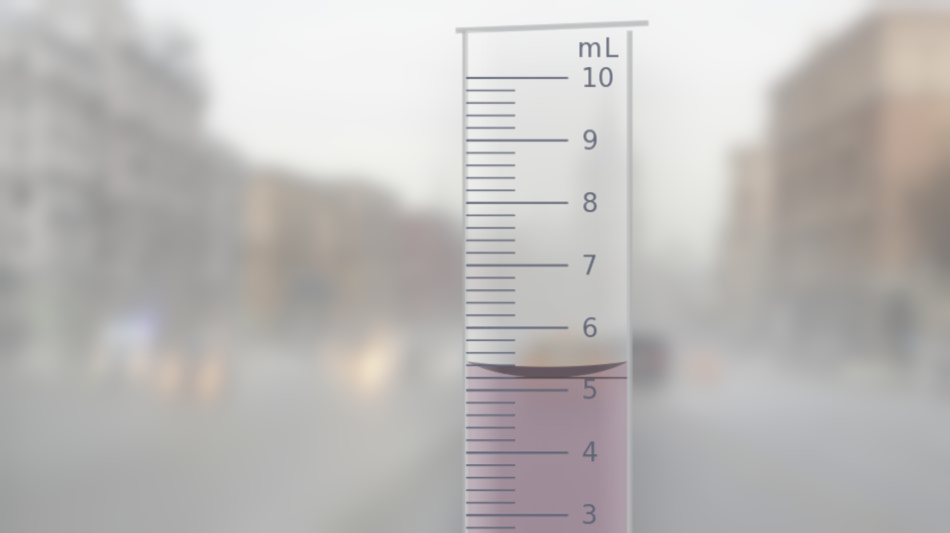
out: 5.2 mL
